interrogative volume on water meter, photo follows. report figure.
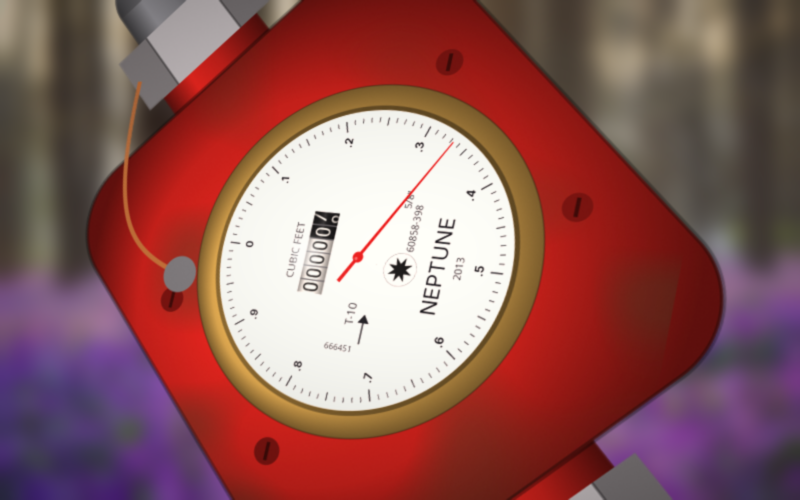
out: 7.33 ft³
